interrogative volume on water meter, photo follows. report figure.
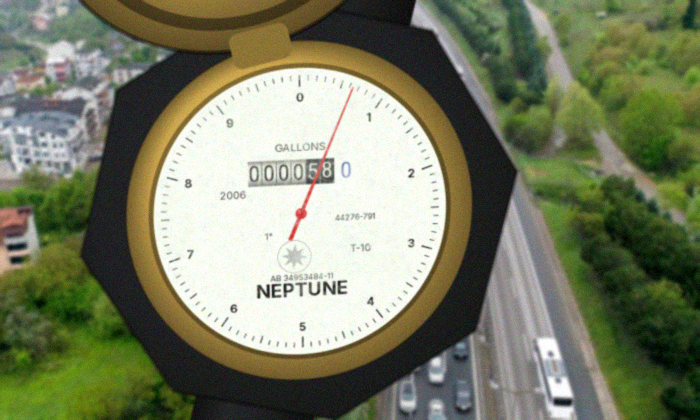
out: 580.6 gal
